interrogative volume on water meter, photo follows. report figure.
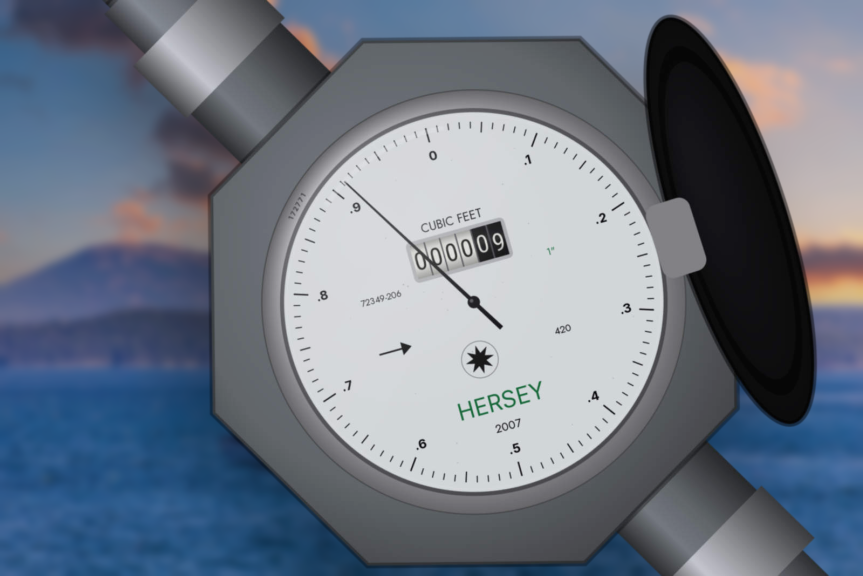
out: 8.91 ft³
